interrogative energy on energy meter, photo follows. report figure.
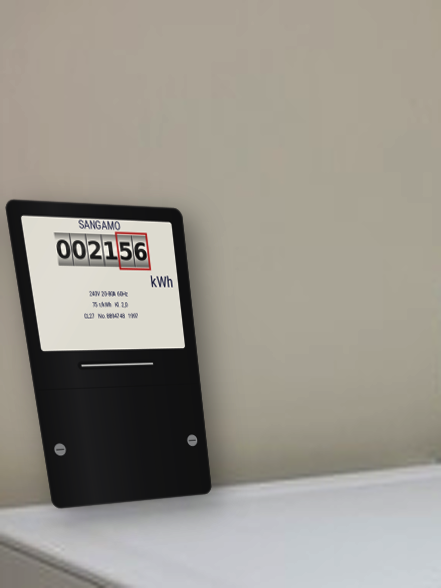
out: 21.56 kWh
